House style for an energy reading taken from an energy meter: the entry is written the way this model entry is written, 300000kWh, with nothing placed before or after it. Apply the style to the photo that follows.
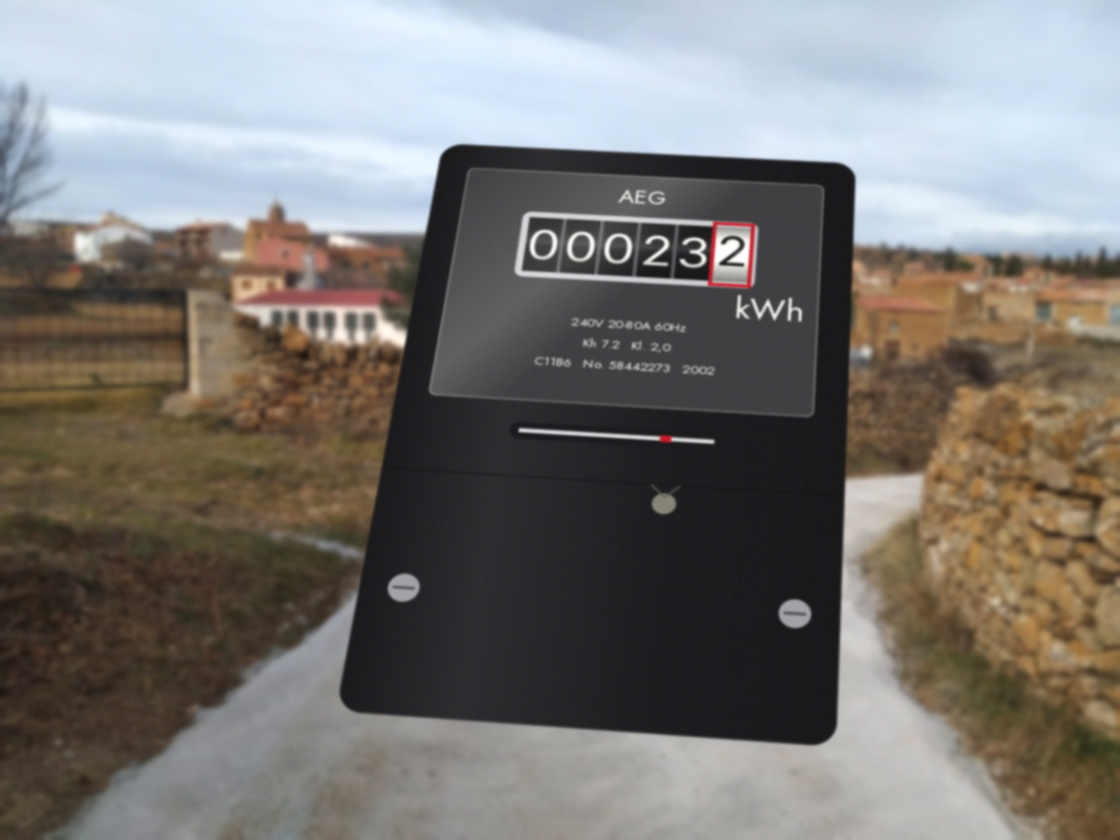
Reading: 23.2kWh
